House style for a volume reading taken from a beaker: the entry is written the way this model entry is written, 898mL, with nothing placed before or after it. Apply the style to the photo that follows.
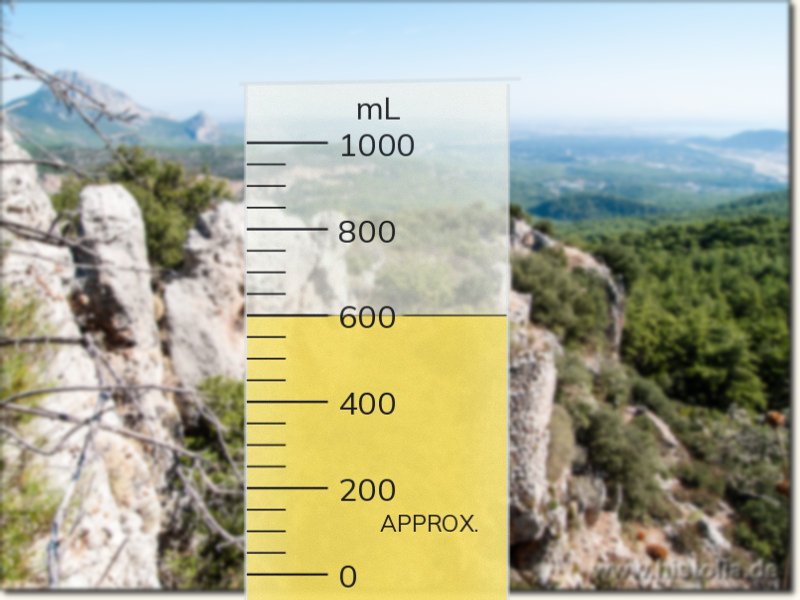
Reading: 600mL
